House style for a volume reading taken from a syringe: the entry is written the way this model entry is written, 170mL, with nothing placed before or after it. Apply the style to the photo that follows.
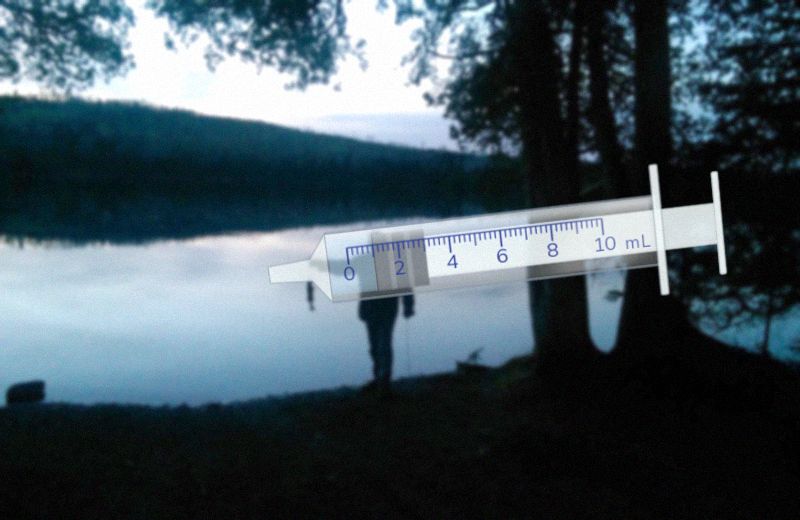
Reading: 1mL
